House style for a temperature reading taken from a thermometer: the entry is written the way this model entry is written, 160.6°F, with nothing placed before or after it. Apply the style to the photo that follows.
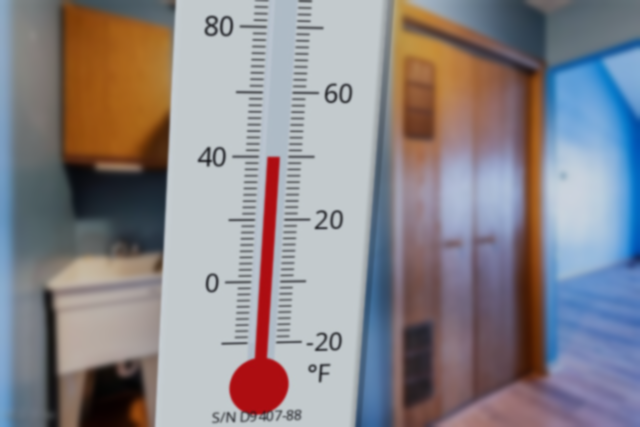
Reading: 40°F
